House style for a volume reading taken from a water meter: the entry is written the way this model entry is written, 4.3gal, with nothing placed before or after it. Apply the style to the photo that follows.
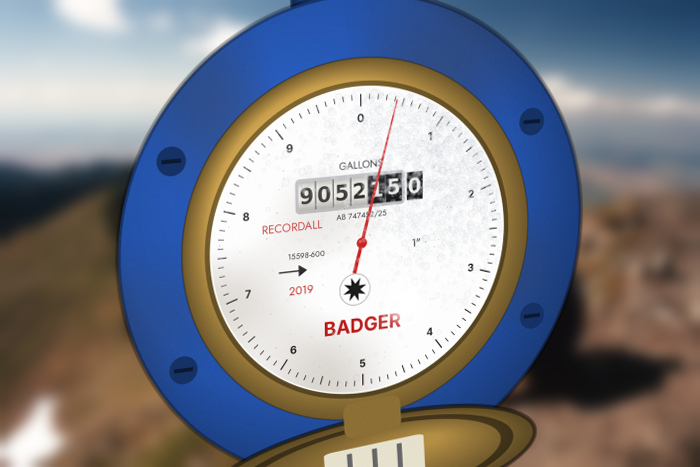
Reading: 9052150.4gal
